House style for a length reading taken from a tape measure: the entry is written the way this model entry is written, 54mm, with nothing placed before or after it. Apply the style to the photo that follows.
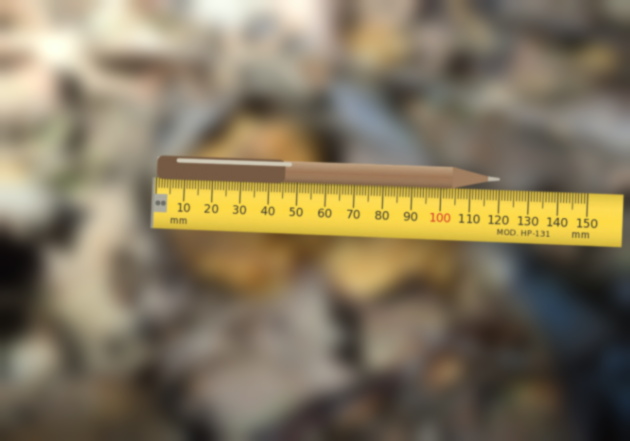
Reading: 120mm
